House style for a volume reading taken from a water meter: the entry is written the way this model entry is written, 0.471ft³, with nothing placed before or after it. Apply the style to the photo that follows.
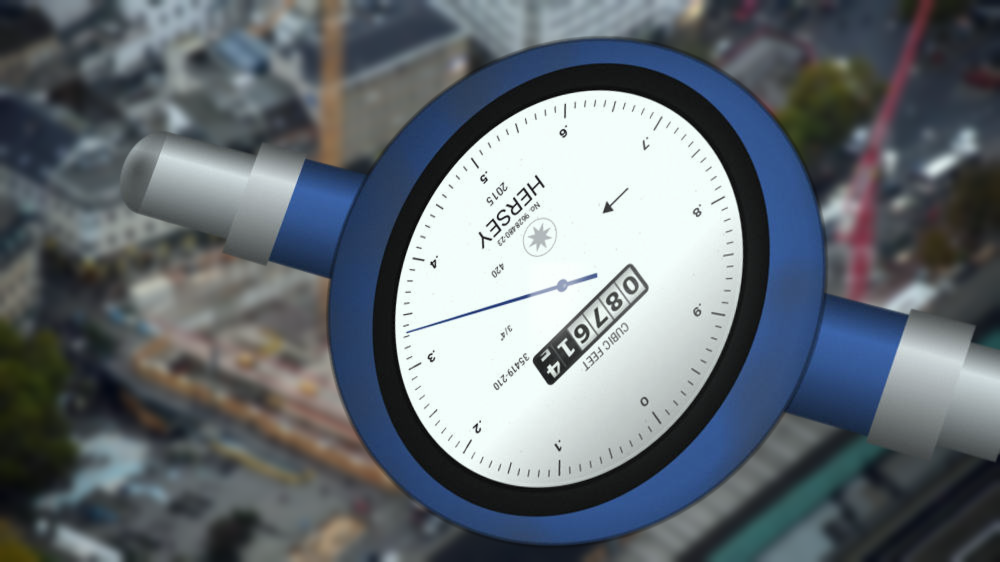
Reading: 87614.33ft³
